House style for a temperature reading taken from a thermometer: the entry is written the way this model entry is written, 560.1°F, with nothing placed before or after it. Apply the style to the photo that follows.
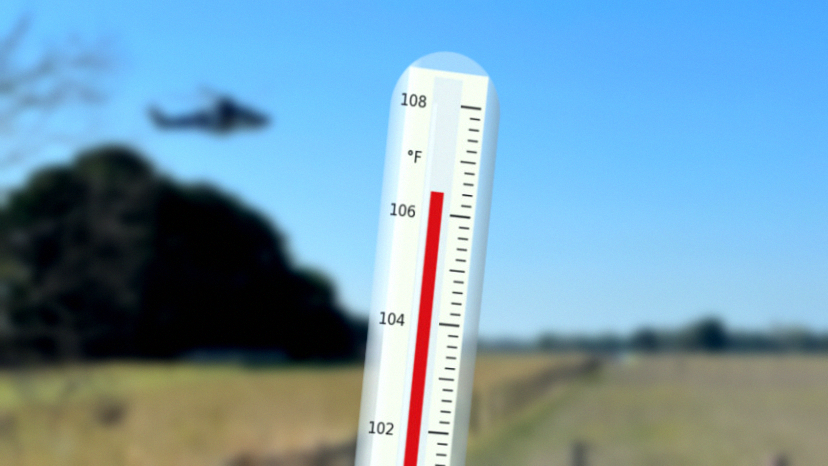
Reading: 106.4°F
